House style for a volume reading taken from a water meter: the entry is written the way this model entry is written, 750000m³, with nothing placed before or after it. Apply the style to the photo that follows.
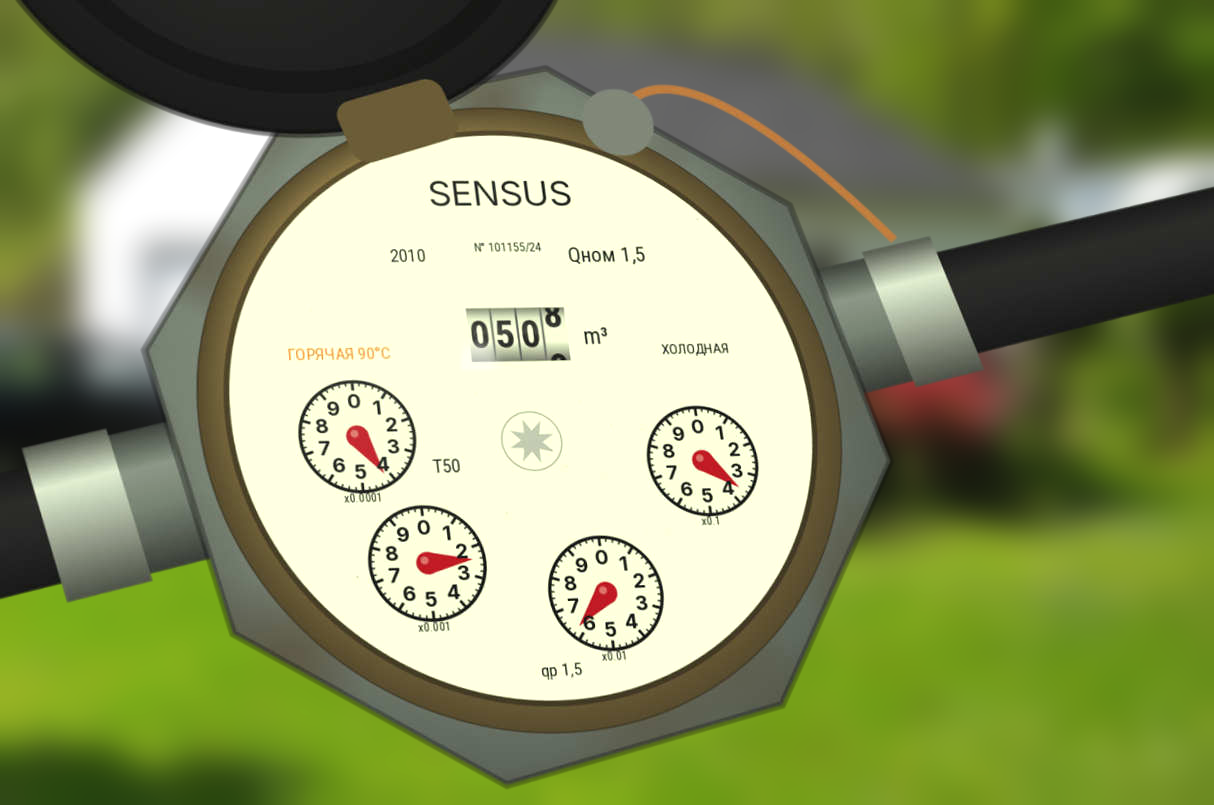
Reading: 508.3624m³
